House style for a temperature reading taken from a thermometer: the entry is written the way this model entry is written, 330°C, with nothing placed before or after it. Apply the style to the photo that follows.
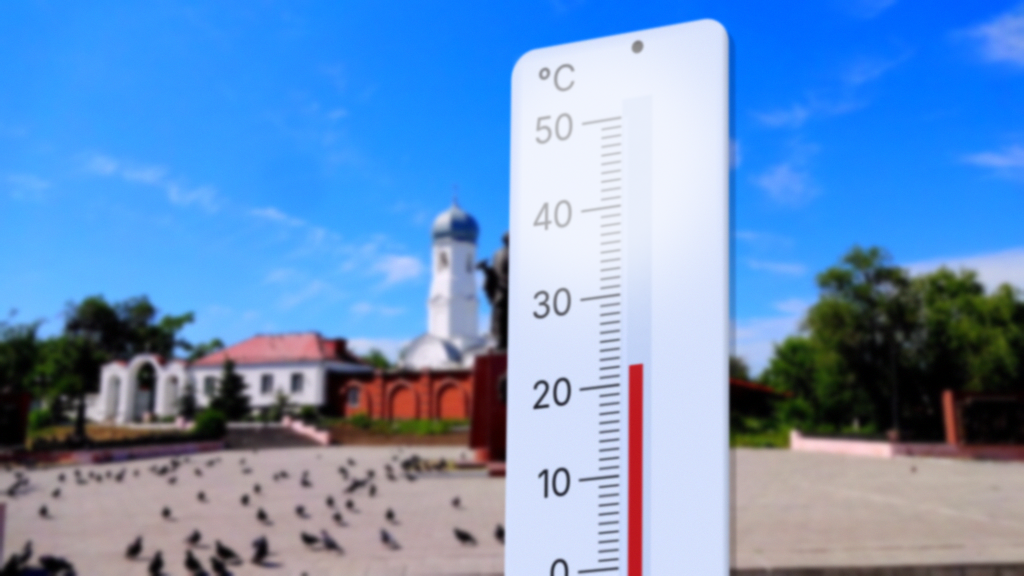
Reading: 22°C
